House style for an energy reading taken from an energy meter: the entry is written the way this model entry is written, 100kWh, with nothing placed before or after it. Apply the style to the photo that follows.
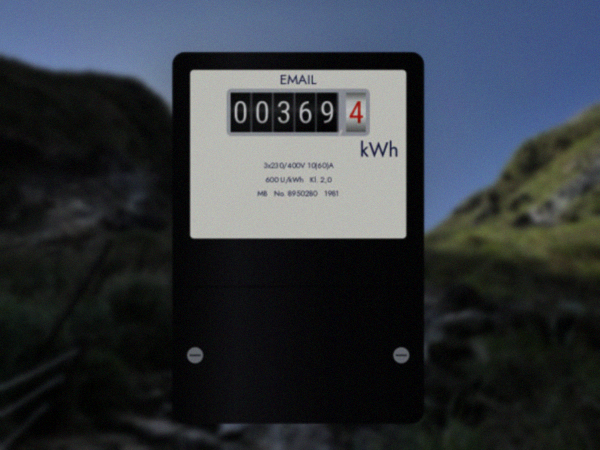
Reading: 369.4kWh
